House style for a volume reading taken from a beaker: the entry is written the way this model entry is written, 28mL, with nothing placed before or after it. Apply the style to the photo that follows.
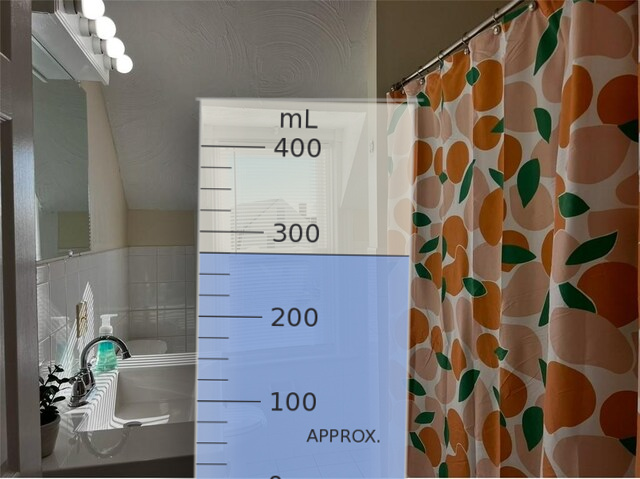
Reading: 275mL
